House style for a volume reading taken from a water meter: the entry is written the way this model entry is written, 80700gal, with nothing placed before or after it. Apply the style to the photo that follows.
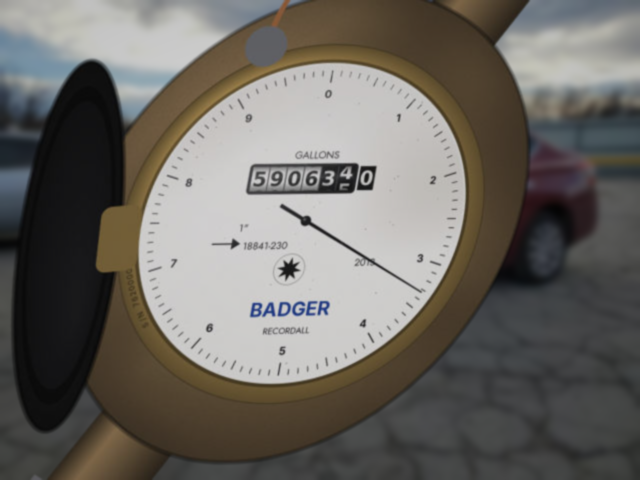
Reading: 5906343.3gal
